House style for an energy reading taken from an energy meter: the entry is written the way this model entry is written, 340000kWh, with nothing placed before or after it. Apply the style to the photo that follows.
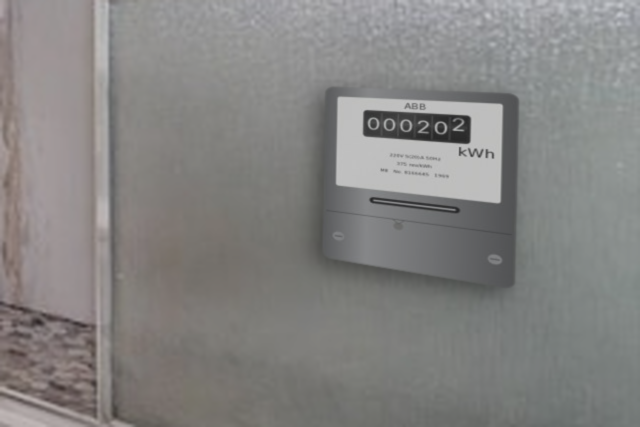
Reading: 202kWh
